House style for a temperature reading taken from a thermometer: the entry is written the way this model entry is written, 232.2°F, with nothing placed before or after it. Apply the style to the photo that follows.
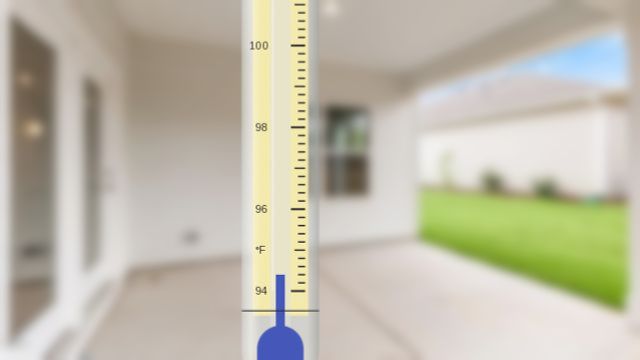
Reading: 94.4°F
